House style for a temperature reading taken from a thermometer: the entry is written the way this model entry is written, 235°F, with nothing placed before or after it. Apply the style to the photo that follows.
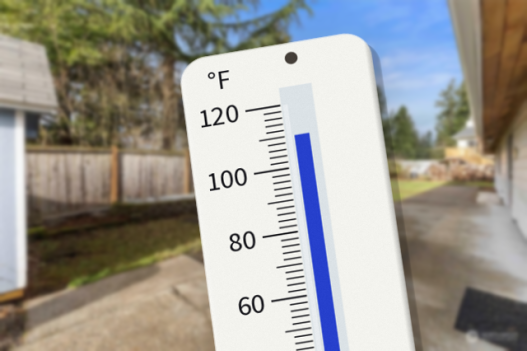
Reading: 110°F
